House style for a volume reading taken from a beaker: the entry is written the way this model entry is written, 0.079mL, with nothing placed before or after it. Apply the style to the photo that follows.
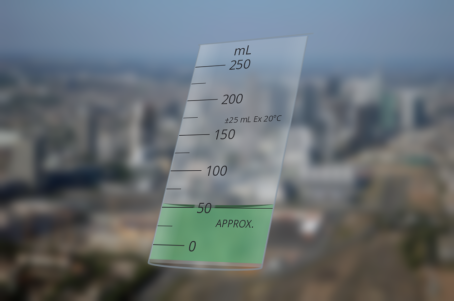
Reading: 50mL
